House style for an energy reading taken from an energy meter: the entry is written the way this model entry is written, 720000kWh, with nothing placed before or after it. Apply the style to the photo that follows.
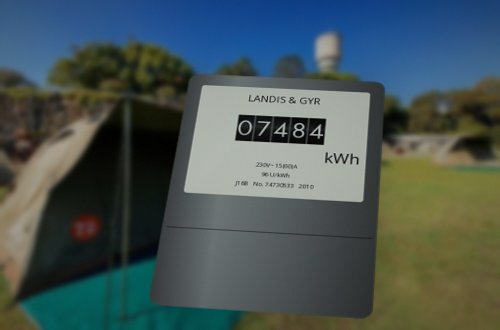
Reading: 7484kWh
